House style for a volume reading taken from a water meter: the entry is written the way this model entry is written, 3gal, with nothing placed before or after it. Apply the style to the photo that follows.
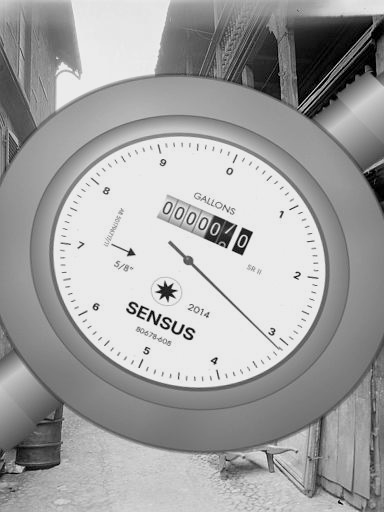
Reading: 73.1gal
